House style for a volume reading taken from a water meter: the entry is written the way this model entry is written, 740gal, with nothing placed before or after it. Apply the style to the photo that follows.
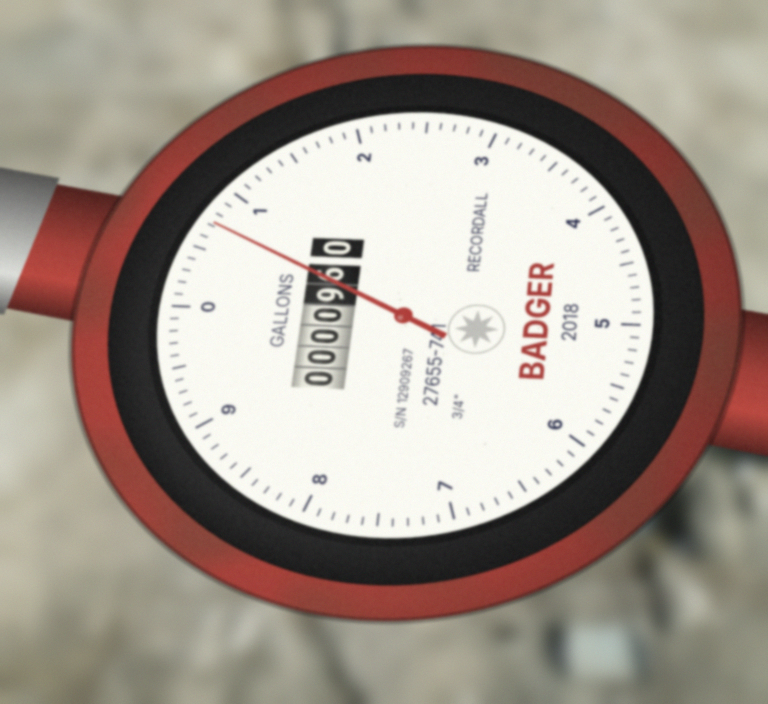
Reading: 960.7gal
